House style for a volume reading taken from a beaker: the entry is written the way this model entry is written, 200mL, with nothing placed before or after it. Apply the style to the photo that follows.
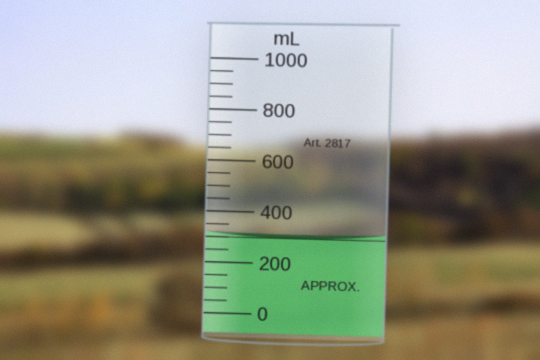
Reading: 300mL
